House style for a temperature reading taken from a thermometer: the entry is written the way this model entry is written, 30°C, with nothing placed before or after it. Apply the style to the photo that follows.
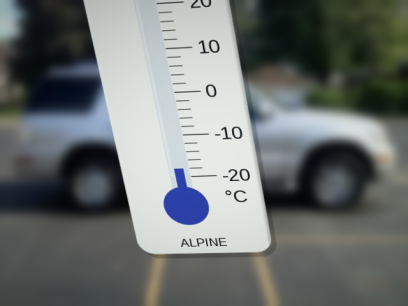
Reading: -18°C
